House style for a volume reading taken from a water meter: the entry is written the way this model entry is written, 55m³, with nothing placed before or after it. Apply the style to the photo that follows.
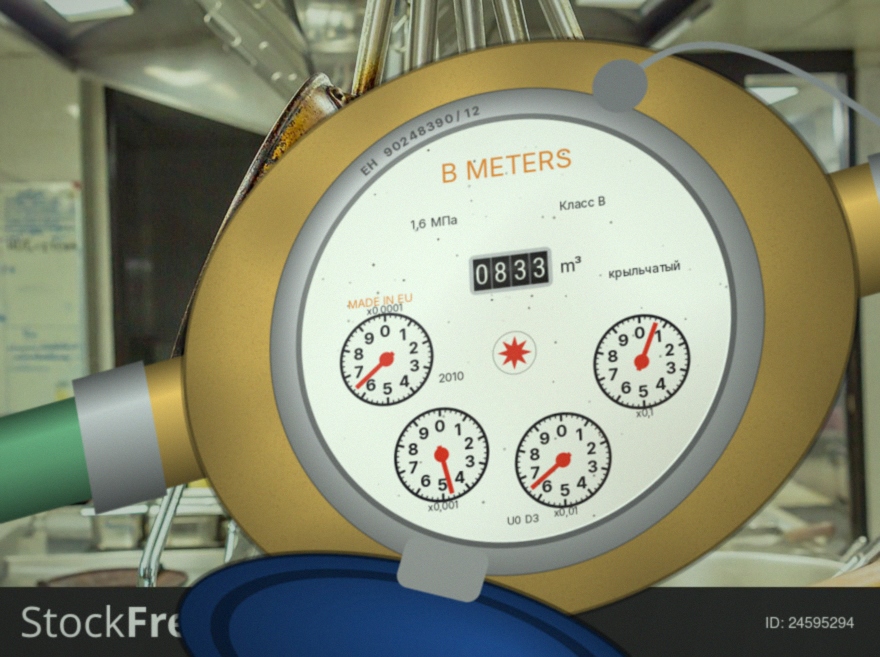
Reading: 833.0646m³
